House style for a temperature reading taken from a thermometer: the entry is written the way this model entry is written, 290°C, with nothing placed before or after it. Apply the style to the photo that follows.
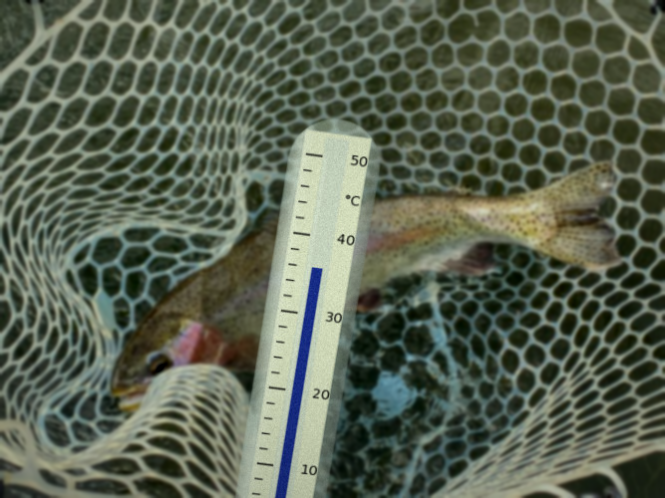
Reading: 36°C
